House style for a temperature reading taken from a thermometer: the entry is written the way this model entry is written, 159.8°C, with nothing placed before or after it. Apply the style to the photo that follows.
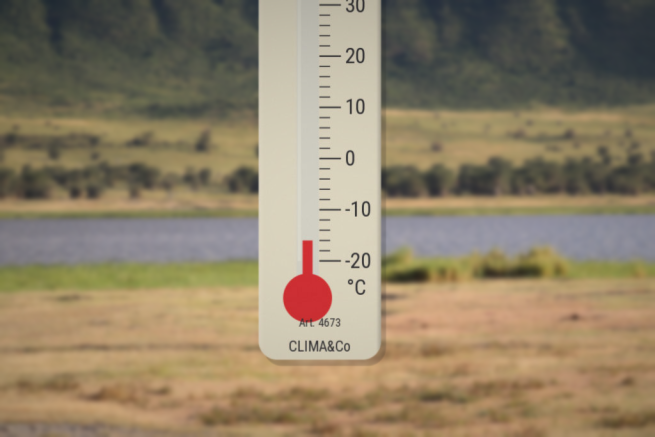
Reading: -16°C
